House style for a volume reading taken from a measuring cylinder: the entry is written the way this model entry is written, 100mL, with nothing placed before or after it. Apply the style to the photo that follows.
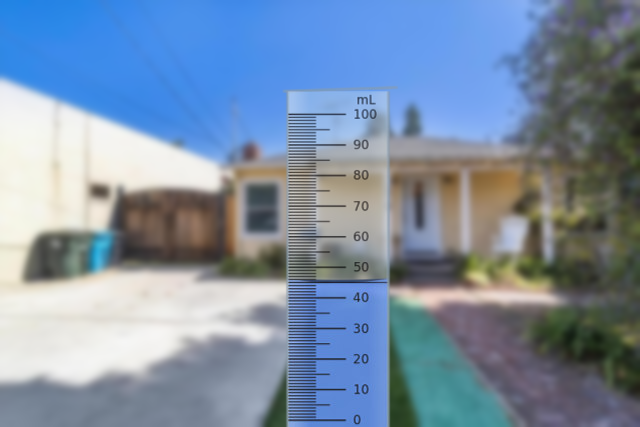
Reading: 45mL
